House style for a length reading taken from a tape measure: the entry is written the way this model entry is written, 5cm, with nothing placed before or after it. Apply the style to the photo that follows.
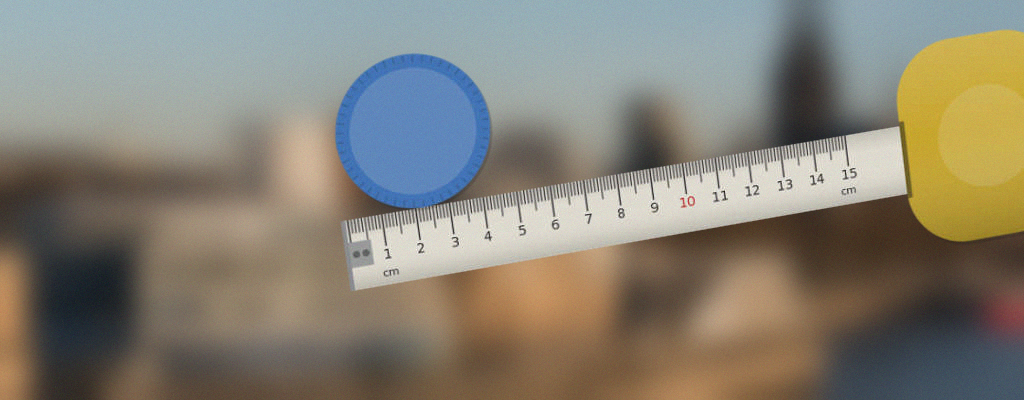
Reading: 4.5cm
